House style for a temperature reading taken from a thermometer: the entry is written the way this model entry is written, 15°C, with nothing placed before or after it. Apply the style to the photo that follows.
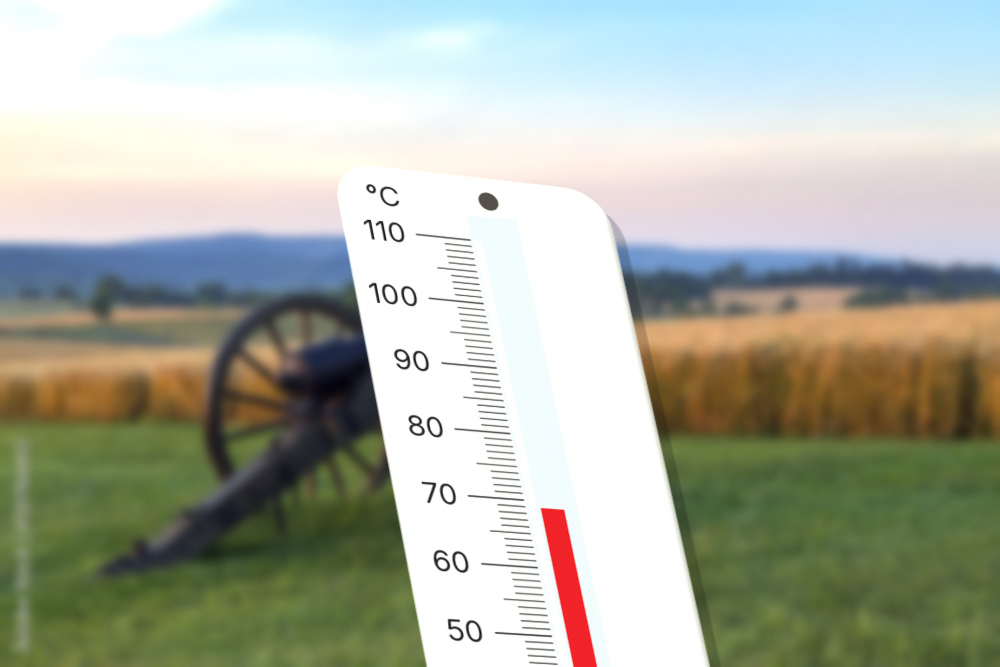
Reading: 69°C
